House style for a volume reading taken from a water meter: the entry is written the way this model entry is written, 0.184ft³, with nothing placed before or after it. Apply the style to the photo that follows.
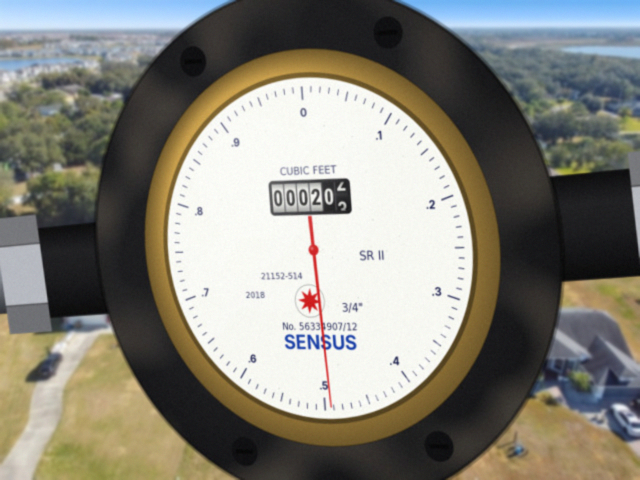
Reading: 202.49ft³
